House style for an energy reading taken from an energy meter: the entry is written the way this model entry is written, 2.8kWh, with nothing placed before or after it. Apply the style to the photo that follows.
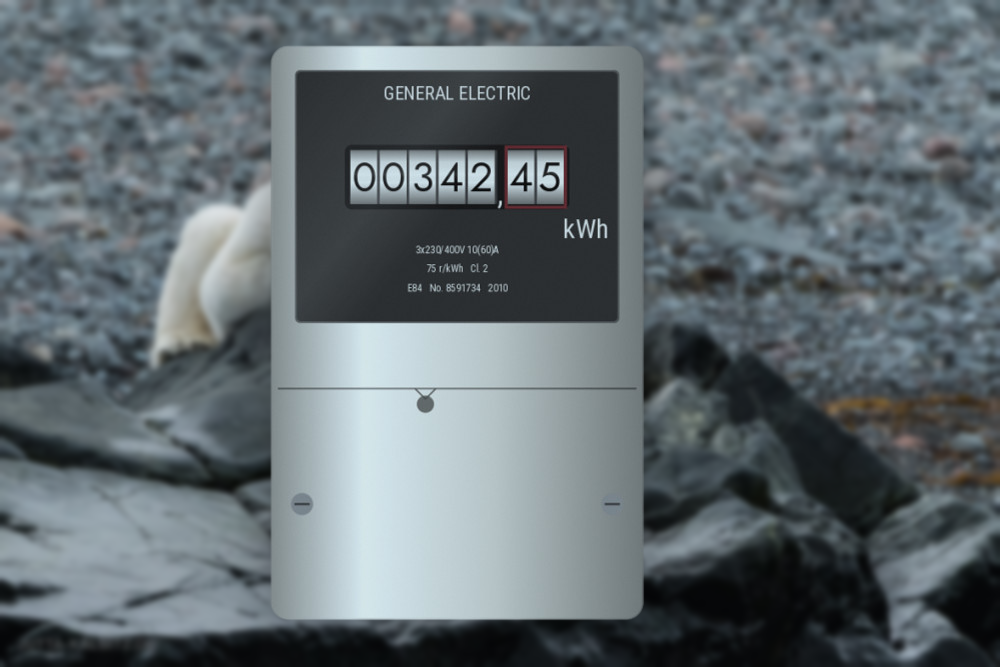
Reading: 342.45kWh
